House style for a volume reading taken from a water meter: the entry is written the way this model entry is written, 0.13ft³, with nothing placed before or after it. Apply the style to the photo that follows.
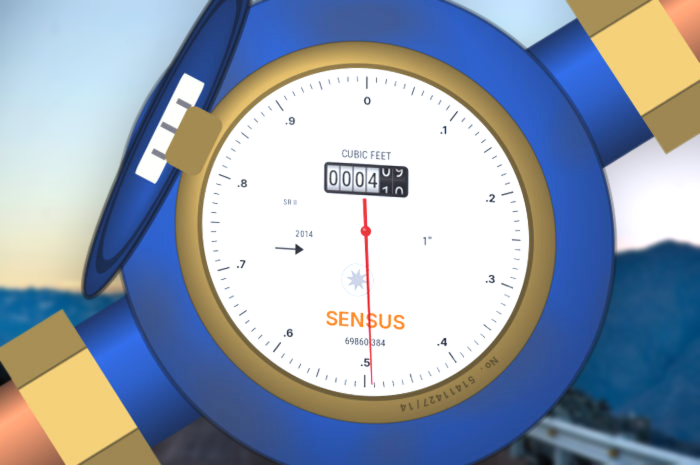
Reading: 409.49ft³
